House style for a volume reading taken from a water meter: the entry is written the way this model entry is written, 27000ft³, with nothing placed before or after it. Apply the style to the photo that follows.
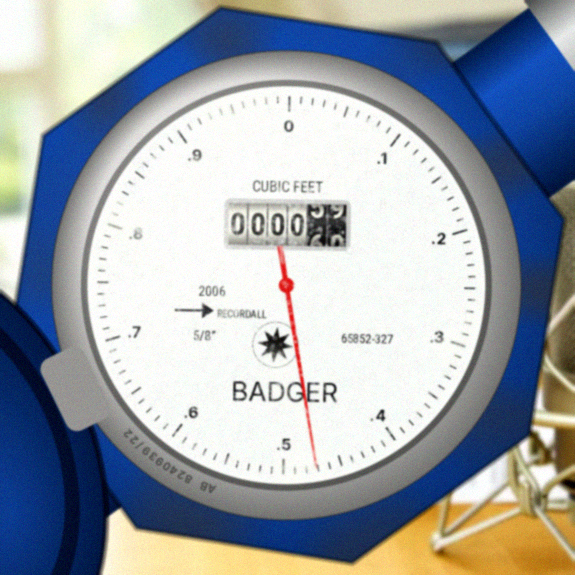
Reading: 59.47ft³
